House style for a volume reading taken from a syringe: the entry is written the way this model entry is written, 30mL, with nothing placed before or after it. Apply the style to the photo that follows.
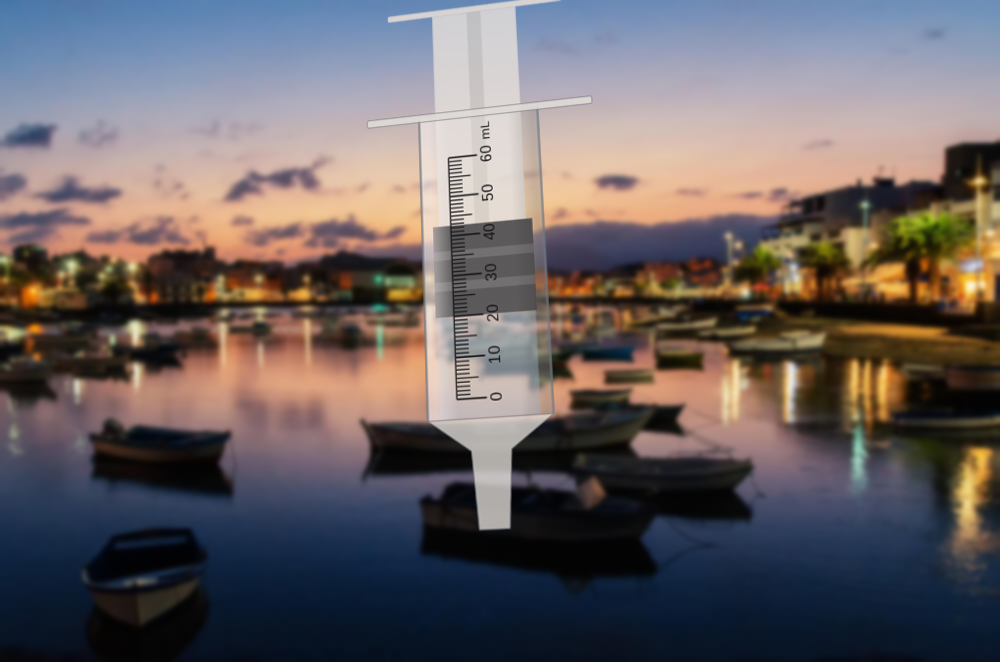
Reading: 20mL
